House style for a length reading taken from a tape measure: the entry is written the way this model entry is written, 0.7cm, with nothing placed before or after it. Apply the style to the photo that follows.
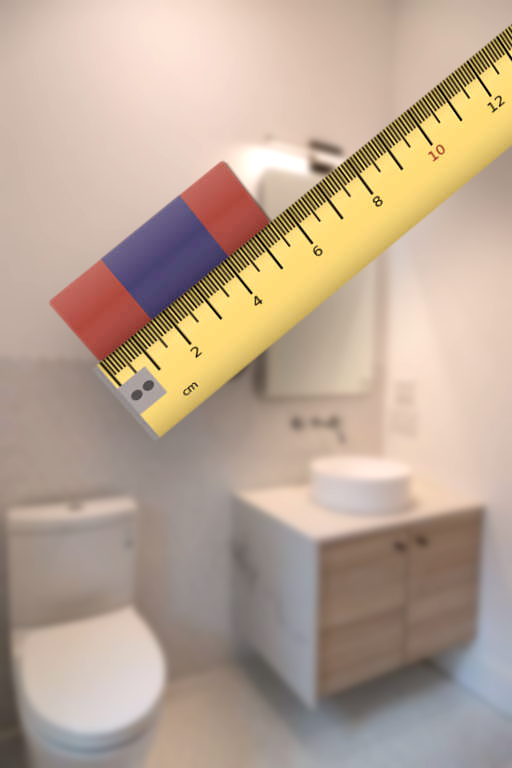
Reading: 5.5cm
